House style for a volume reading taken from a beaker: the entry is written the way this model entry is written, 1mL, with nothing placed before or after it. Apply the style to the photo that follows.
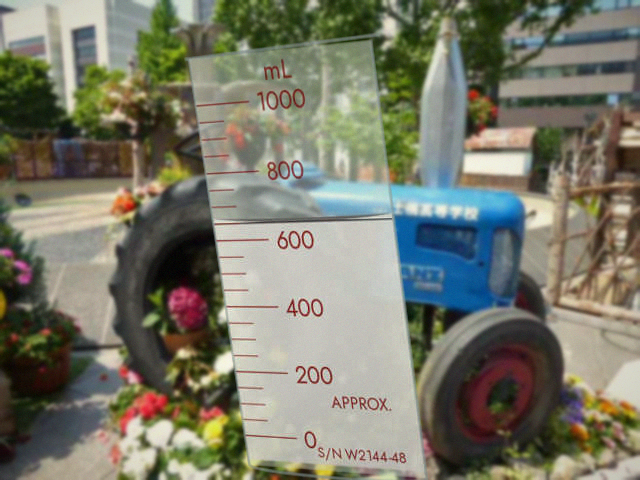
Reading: 650mL
